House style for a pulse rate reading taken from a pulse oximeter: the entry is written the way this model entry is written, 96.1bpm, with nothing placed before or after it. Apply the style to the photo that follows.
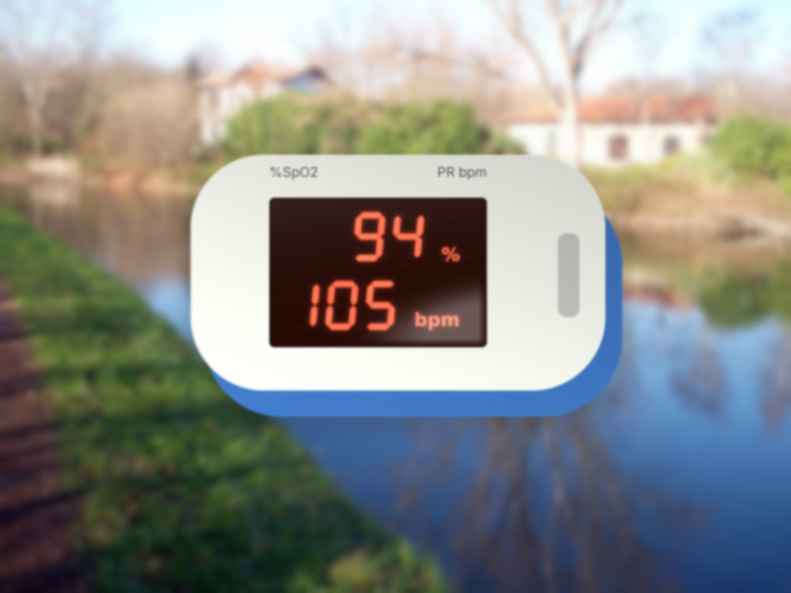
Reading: 105bpm
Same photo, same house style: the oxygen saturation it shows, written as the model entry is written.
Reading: 94%
